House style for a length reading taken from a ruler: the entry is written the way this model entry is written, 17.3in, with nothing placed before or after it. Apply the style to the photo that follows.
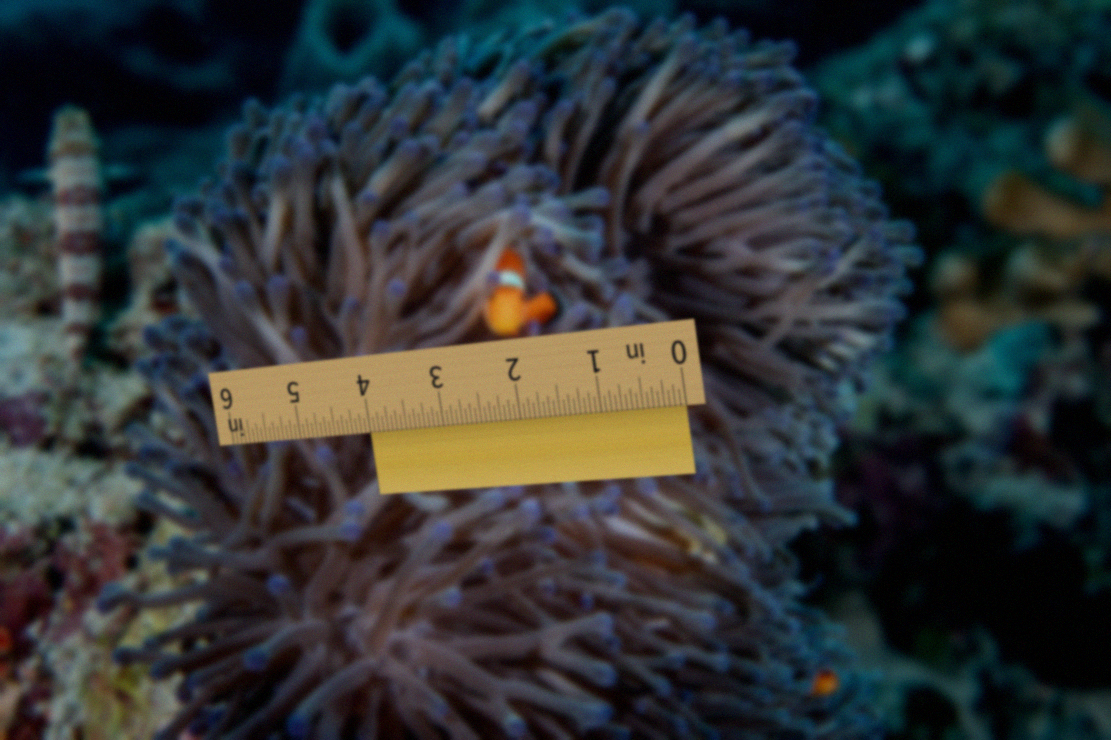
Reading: 4in
